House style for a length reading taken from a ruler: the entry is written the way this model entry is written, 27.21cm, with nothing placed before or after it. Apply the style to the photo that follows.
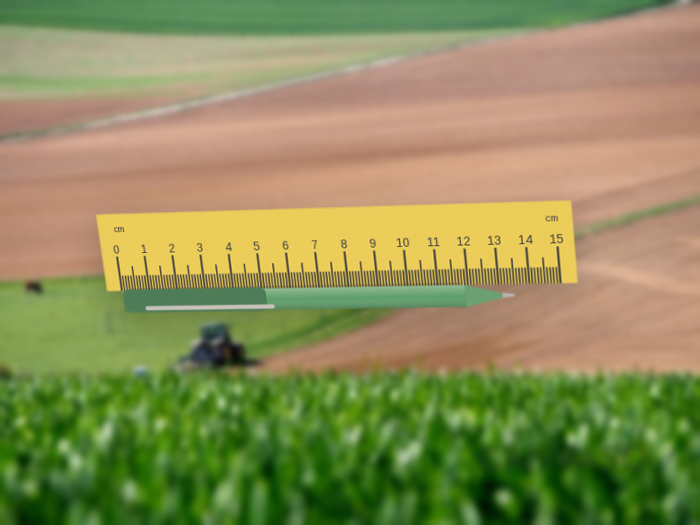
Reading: 13.5cm
